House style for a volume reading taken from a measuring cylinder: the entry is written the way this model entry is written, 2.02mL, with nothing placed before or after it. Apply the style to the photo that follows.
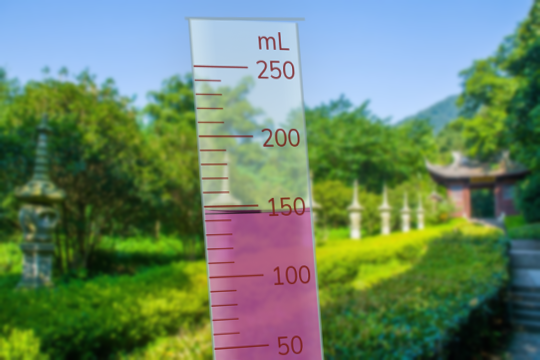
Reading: 145mL
